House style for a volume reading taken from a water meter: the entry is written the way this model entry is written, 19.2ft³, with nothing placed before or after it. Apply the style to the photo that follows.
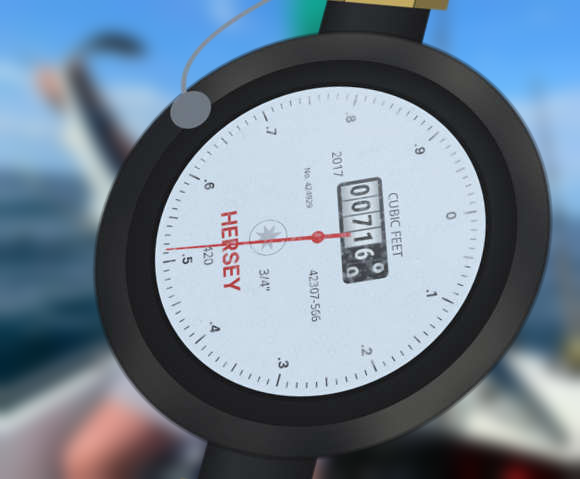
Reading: 7168.51ft³
